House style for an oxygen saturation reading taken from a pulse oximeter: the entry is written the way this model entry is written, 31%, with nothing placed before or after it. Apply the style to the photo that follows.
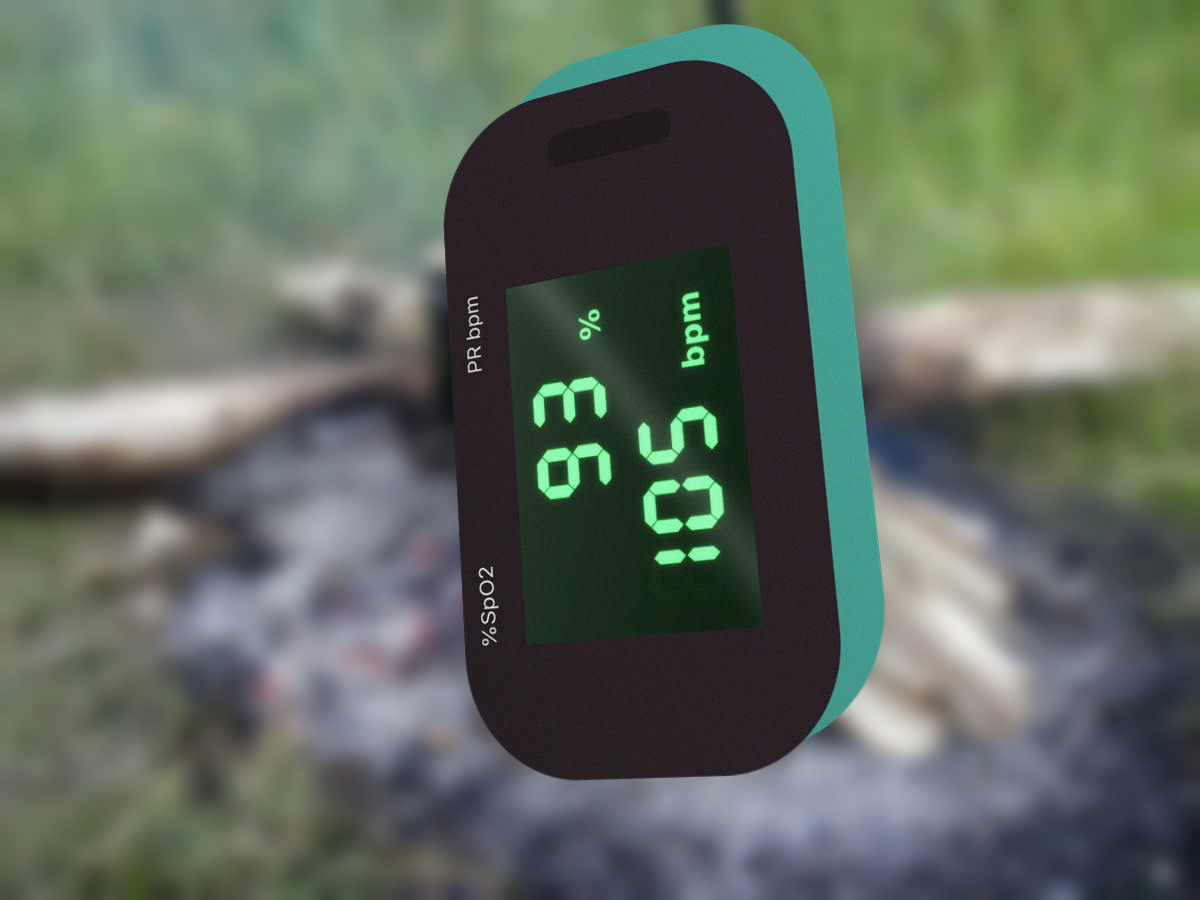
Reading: 93%
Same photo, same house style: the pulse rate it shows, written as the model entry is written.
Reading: 105bpm
